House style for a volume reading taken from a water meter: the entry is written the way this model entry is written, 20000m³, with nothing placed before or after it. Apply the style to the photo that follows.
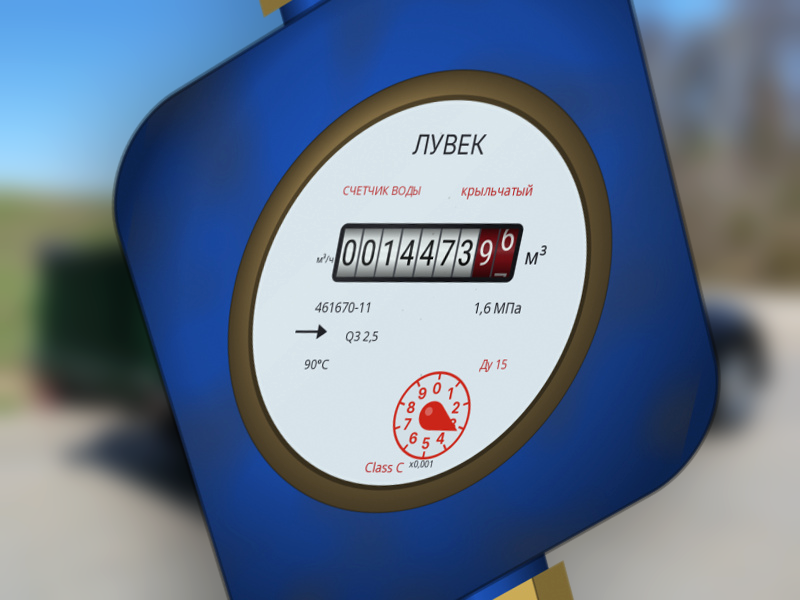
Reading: 14473.963m³
